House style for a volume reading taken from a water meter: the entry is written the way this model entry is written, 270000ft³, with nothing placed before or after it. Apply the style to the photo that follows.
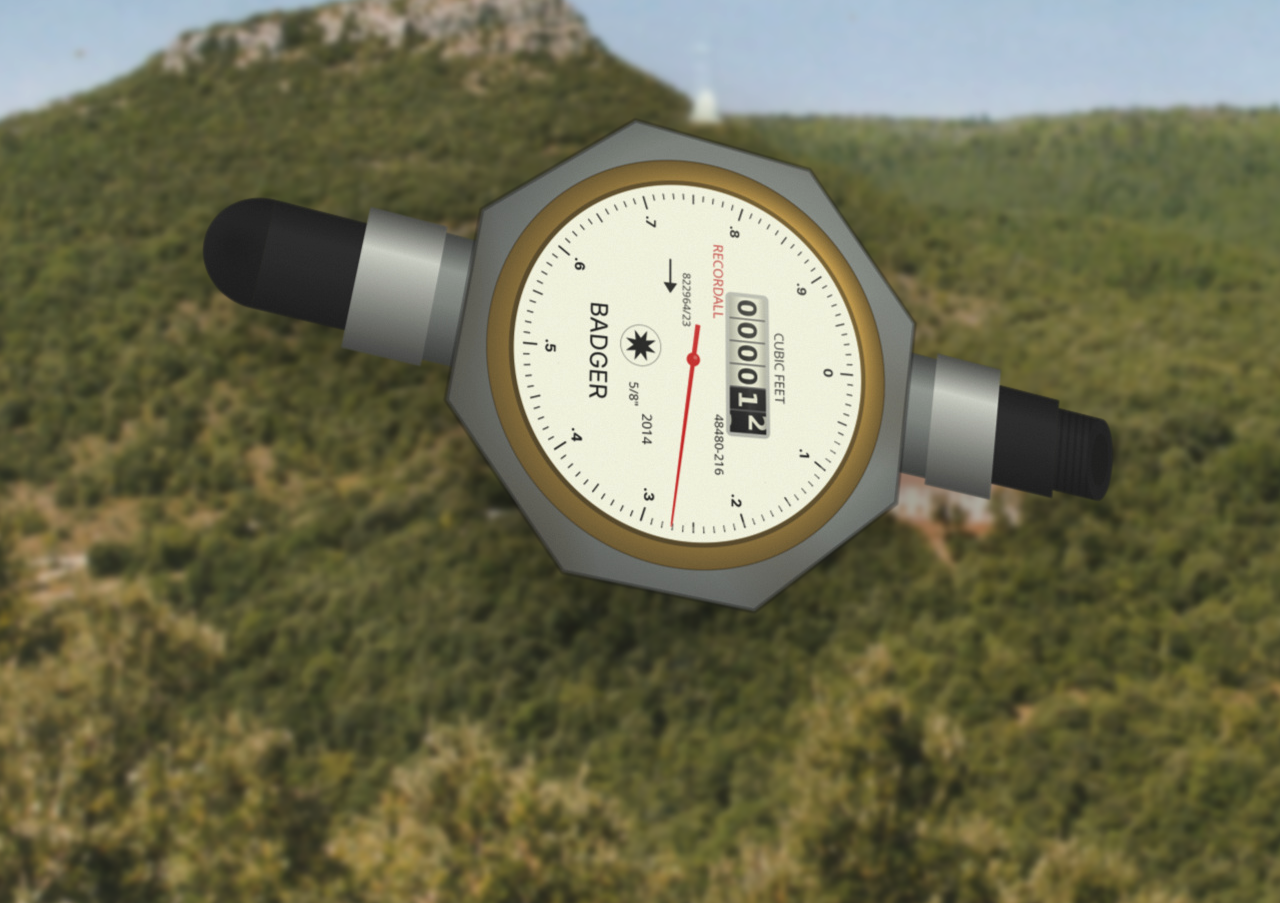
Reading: 12.27ft³
